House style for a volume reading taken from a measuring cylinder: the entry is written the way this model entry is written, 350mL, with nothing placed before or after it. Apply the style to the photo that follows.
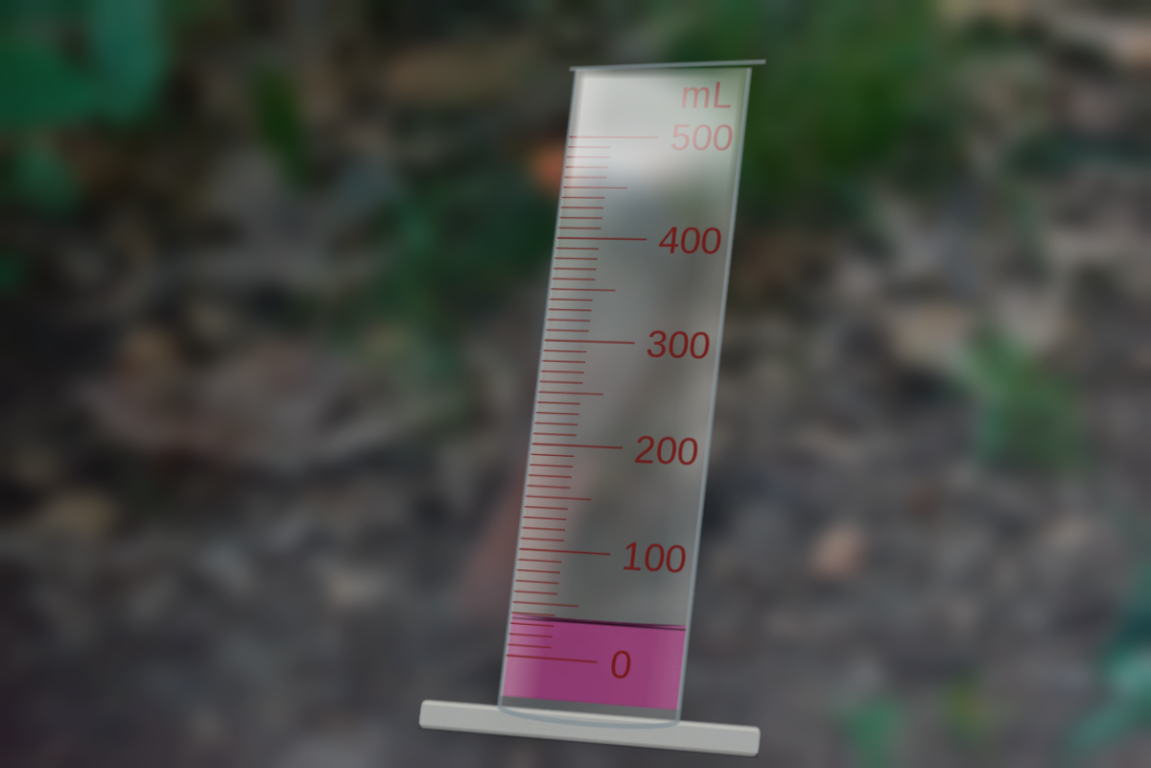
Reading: 35mL
